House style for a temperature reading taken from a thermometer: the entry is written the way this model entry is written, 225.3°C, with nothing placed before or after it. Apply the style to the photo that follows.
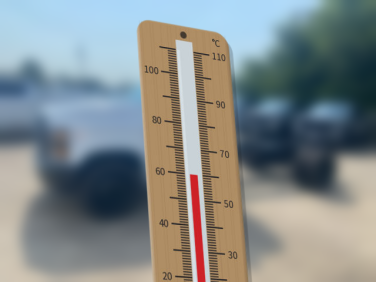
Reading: 60°C
